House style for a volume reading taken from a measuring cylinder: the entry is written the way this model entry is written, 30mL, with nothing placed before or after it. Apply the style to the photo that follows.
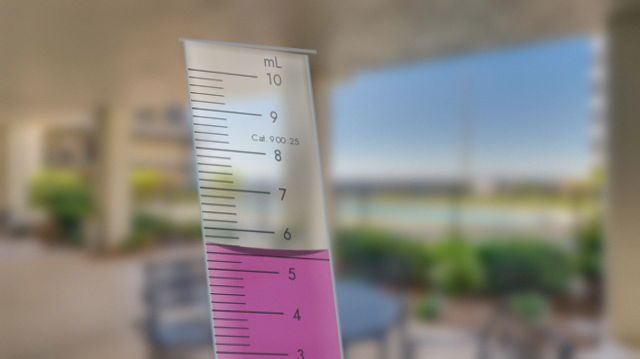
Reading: 5.4mL
